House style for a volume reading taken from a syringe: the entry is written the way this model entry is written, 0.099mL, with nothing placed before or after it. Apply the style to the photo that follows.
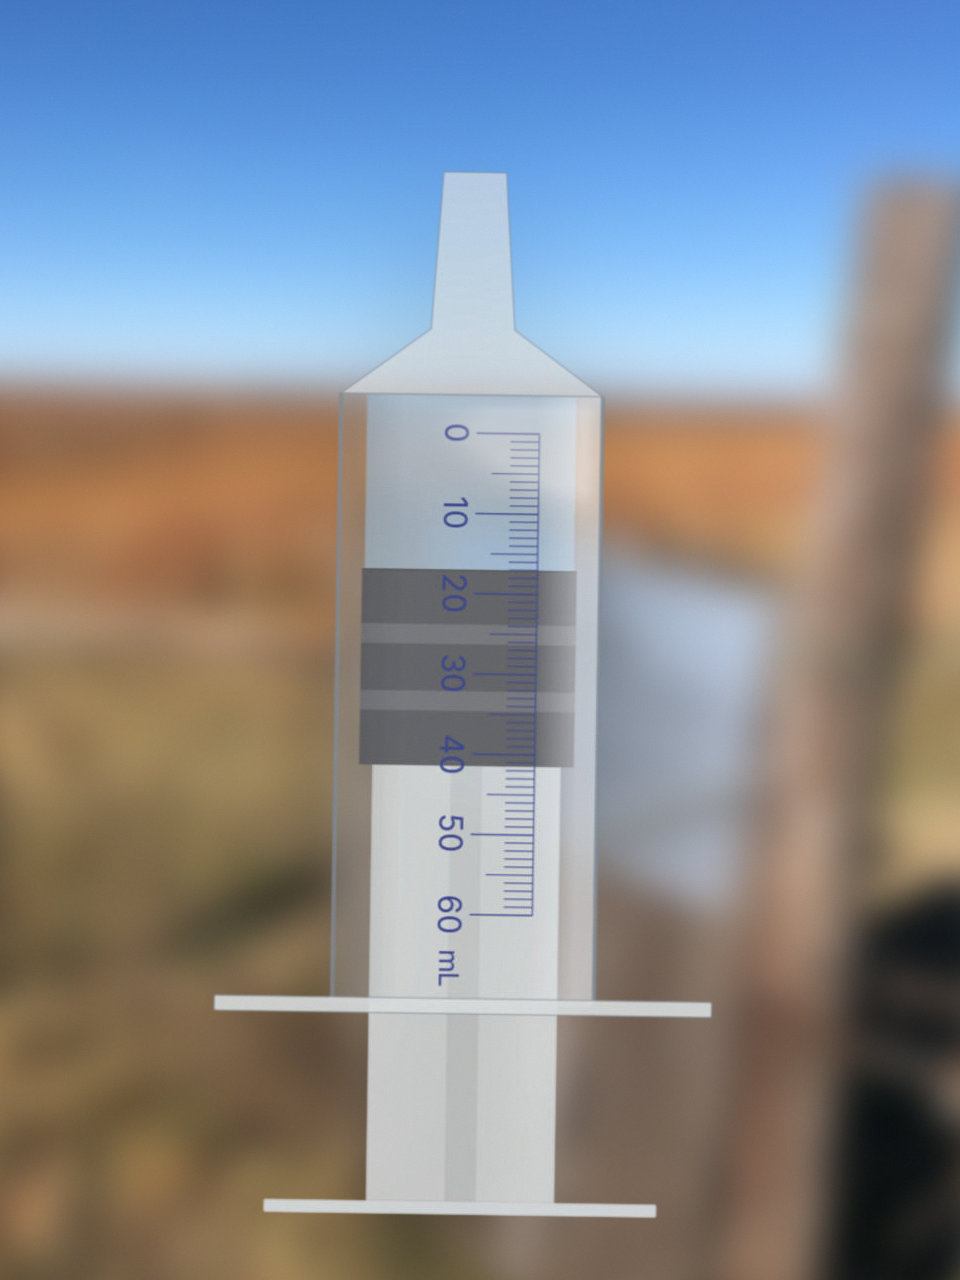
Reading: 17mL
